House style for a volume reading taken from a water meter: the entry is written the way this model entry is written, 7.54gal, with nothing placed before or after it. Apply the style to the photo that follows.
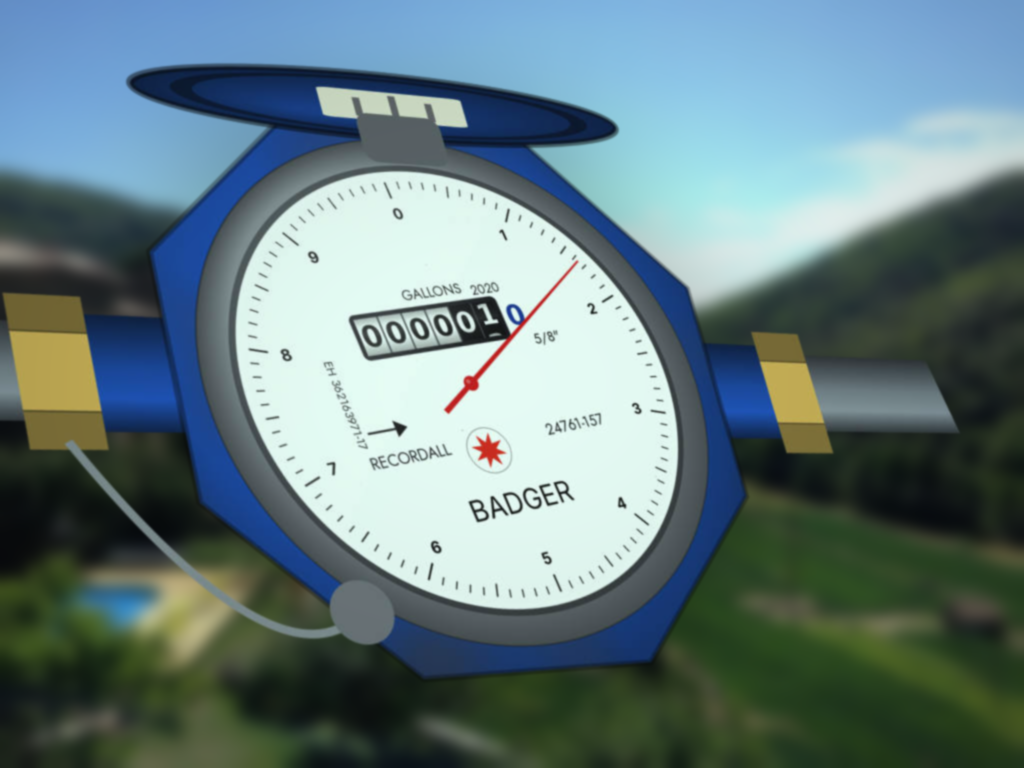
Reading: 11.6gal
